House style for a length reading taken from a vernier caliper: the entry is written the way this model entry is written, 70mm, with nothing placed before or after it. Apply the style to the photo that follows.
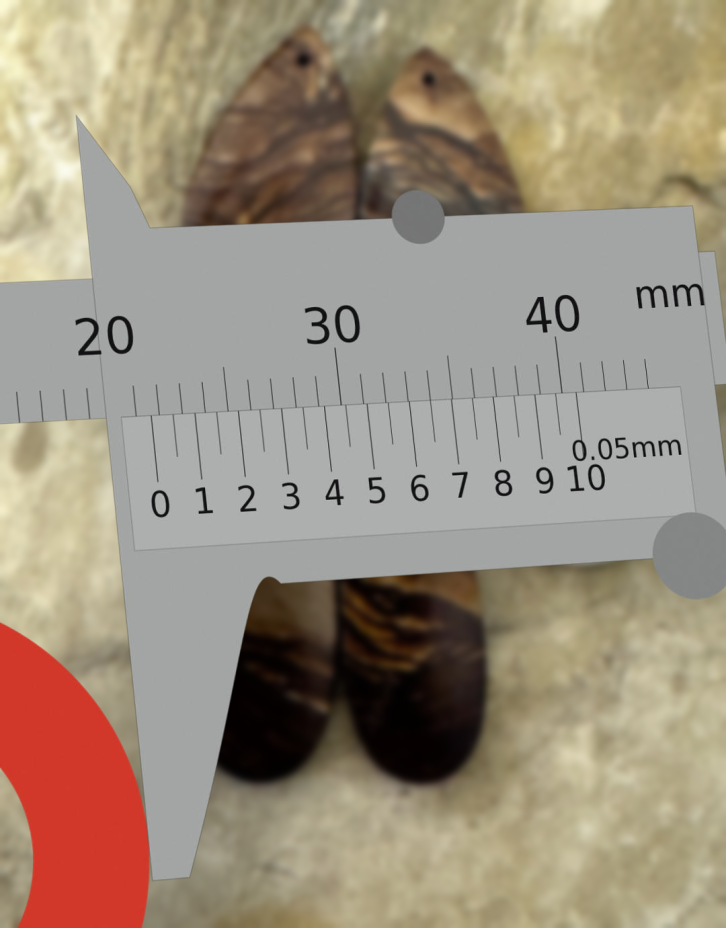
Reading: 21.65mm
